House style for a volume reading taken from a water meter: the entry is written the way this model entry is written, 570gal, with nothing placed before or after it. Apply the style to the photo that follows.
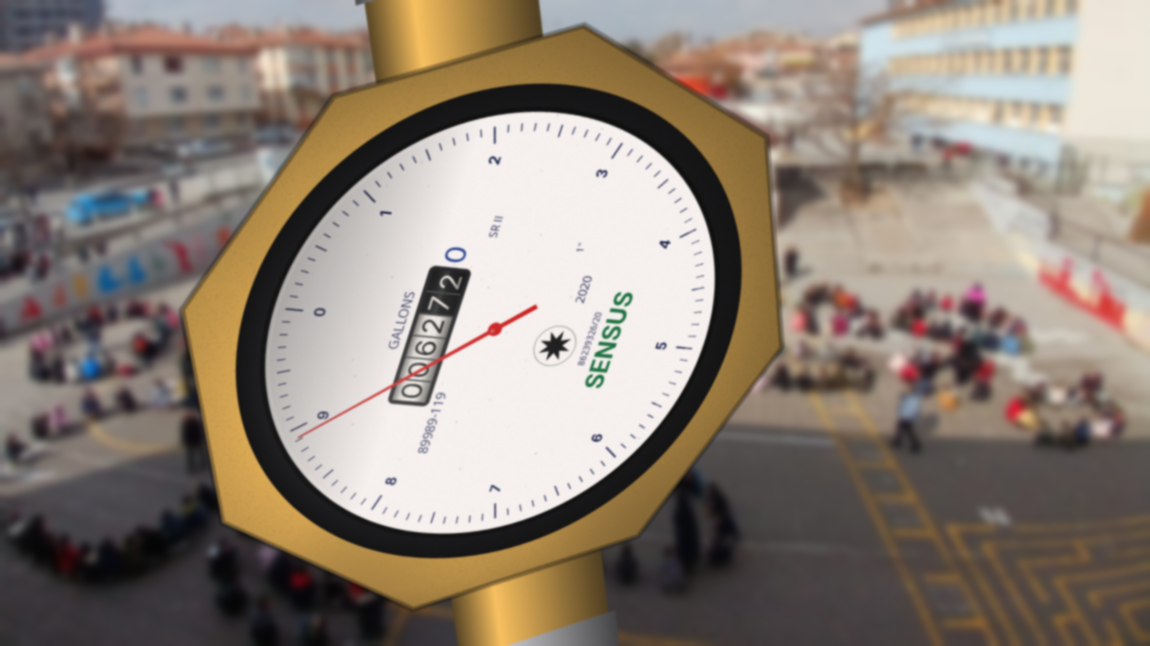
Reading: 62718.9gal
